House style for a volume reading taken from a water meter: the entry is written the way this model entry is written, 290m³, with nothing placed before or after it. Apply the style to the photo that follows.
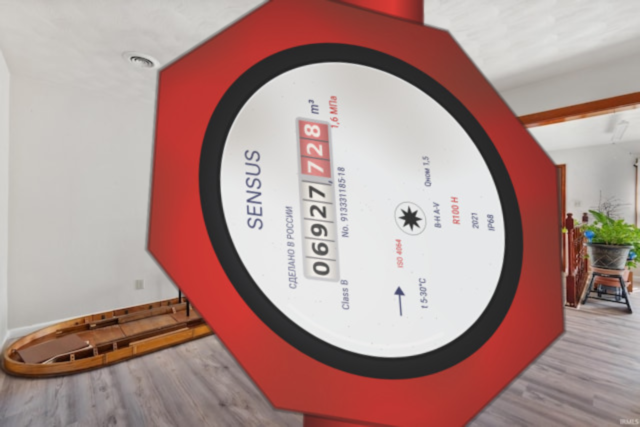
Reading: 6927.728m³
